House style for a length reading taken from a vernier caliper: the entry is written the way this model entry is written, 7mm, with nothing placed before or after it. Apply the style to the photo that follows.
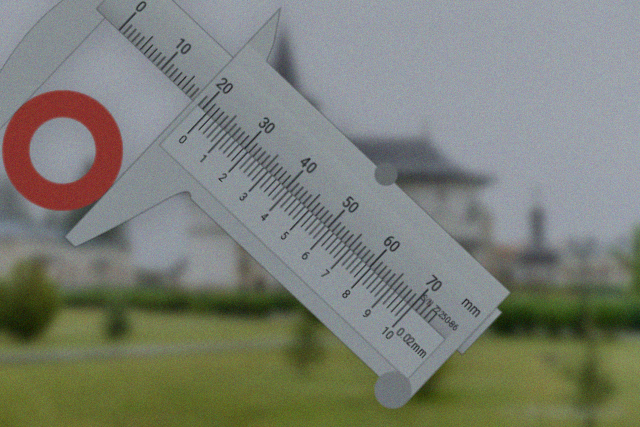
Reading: 21.0mm
